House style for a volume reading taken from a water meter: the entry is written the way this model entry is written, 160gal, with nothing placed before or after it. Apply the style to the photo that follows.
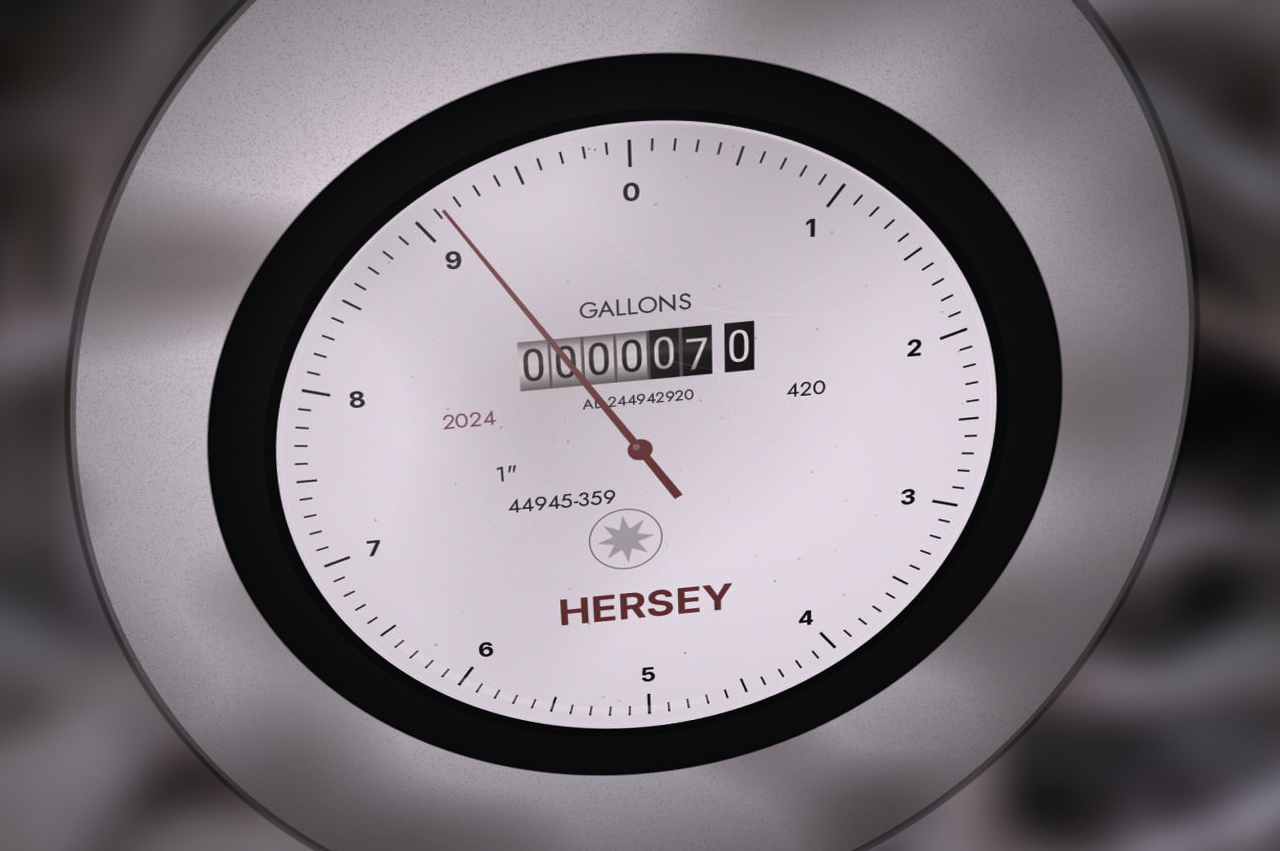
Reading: 69.1gal
